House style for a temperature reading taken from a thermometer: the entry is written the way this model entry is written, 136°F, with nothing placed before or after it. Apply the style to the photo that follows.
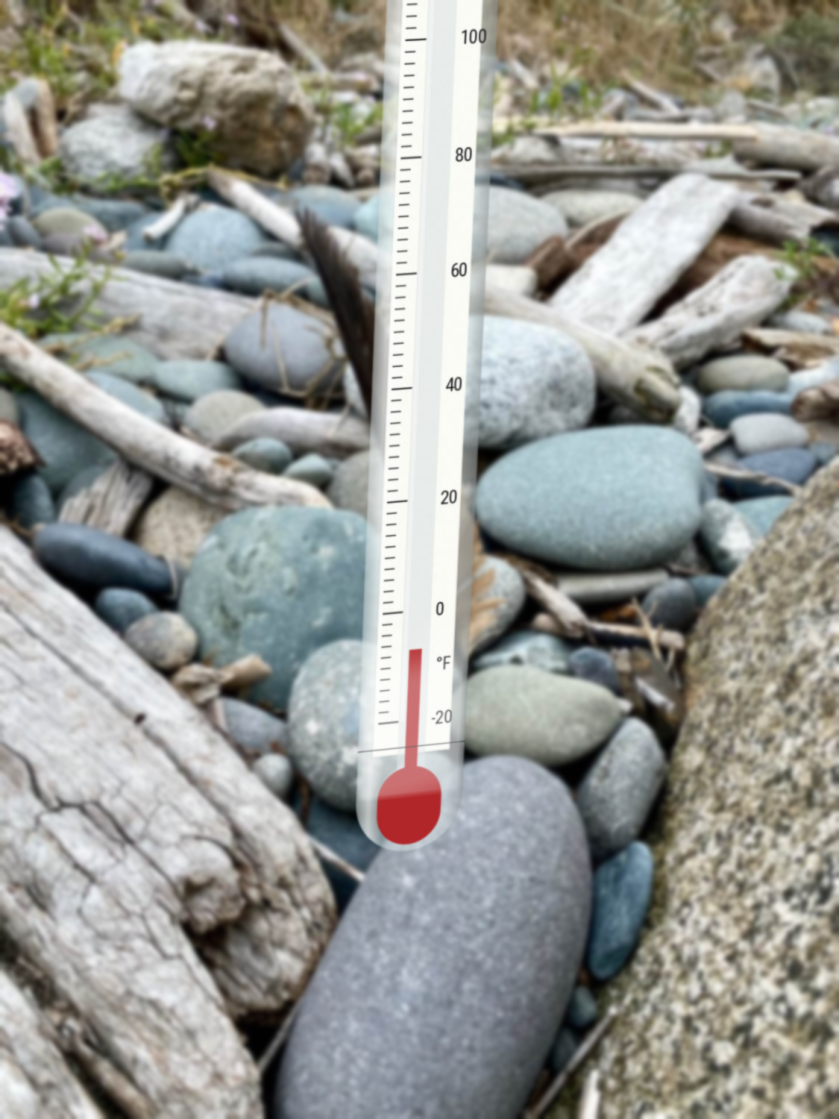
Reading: -7°F
